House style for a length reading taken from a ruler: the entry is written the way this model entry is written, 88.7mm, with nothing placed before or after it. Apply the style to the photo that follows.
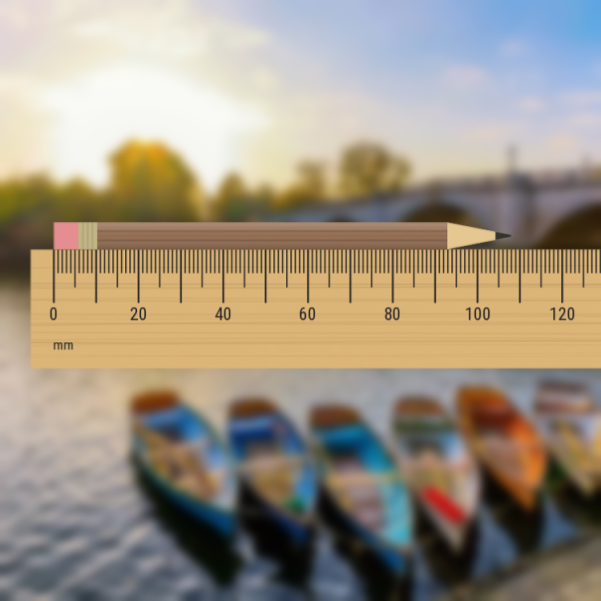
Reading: 108mm
